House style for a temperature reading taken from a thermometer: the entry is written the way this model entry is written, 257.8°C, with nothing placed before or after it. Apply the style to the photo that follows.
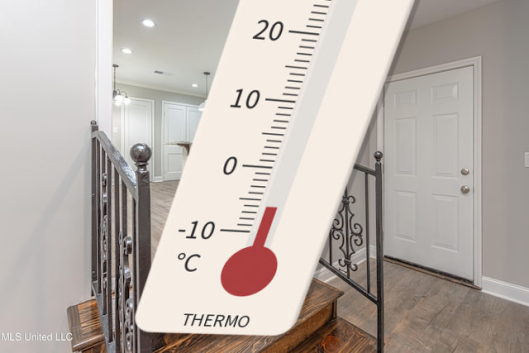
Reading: -6°C
